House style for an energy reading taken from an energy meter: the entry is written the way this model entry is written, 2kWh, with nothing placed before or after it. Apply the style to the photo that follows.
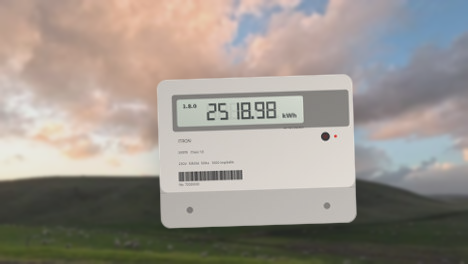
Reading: 2518.98kWh
